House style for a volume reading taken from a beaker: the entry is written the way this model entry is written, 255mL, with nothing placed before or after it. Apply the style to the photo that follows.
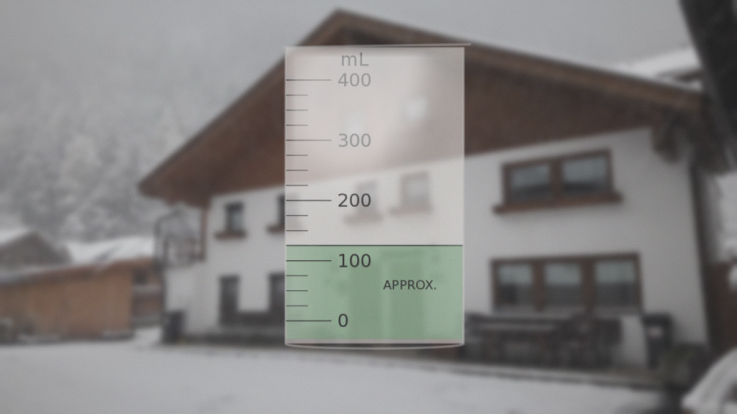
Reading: 125mL
